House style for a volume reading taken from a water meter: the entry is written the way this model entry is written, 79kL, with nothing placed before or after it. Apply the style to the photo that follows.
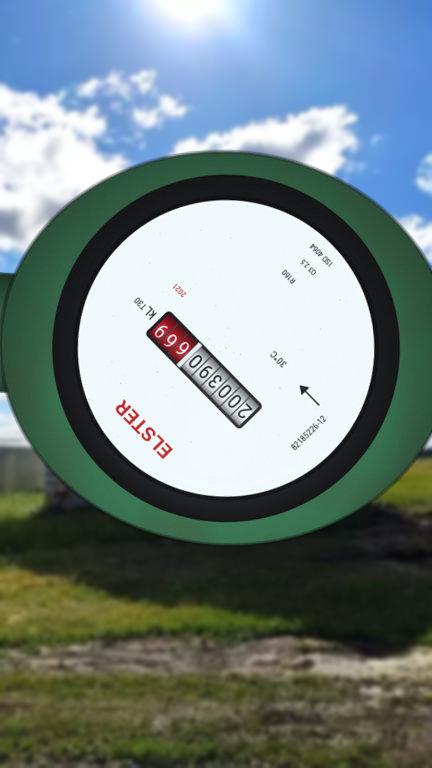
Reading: 200390.669kL
